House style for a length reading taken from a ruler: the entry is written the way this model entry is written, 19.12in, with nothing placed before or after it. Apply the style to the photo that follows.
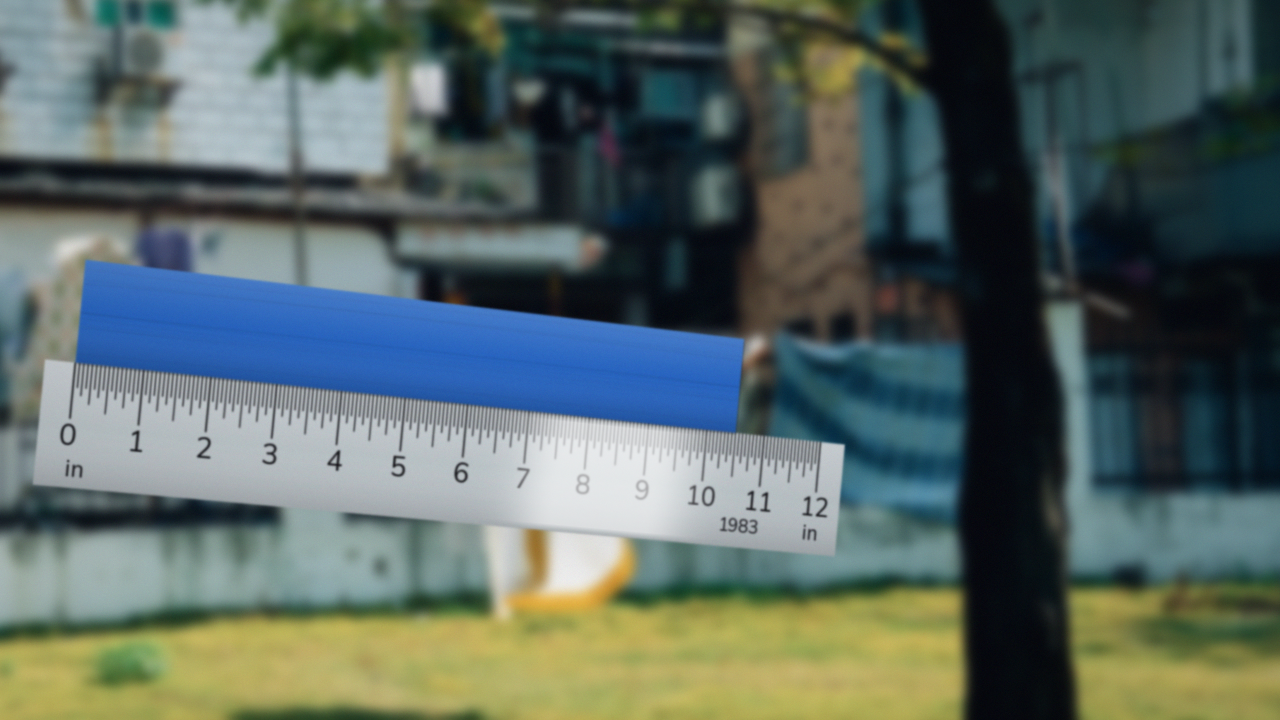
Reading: 10.5in
